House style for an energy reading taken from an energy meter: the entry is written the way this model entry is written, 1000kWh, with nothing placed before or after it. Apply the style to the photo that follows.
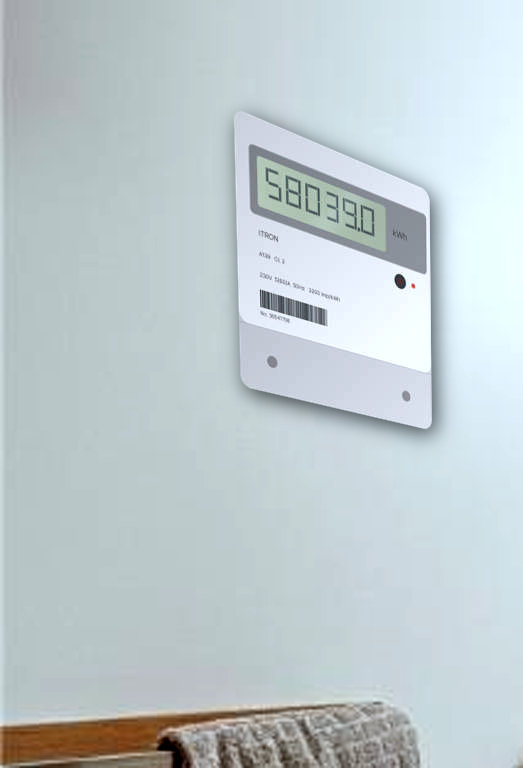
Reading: 58039.0kWh
